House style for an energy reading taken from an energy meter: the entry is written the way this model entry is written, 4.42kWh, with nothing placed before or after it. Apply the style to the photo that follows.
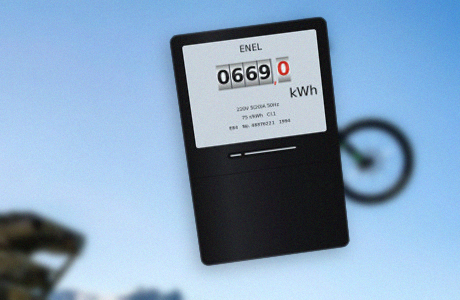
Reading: 669.0kWh
